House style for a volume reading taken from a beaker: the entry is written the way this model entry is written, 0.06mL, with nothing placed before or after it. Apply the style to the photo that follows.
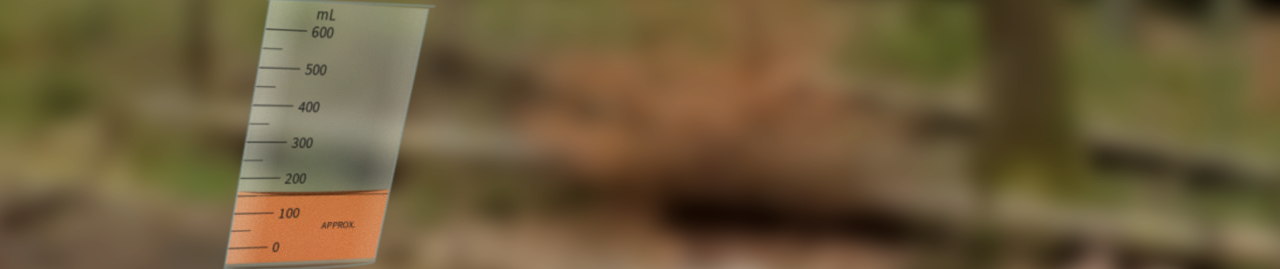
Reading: 150mL
